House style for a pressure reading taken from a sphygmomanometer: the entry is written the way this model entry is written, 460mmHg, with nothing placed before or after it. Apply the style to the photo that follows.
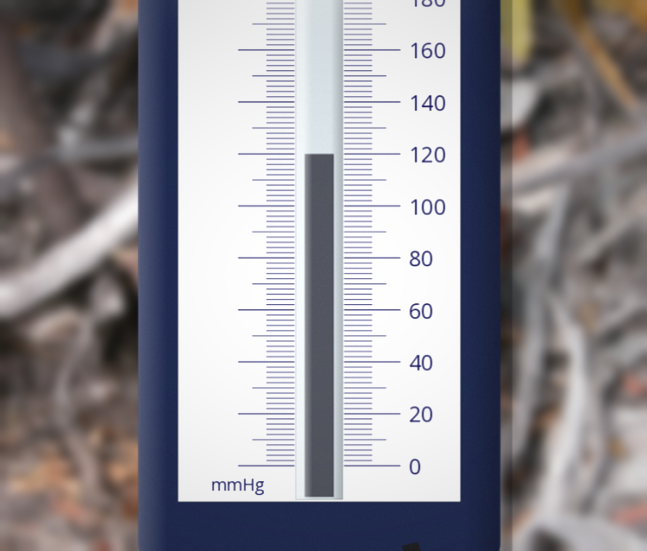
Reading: 120mmHg
